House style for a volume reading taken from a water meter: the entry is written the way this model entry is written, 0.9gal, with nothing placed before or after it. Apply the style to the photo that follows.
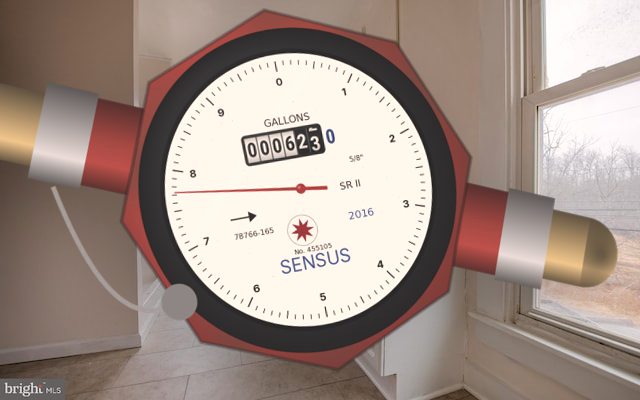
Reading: 6227.7gal
